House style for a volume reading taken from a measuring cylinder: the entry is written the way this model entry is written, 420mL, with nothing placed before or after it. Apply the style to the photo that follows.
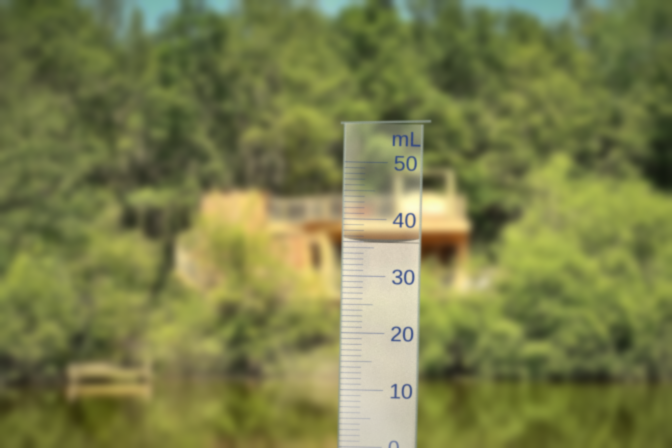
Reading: 36mL
